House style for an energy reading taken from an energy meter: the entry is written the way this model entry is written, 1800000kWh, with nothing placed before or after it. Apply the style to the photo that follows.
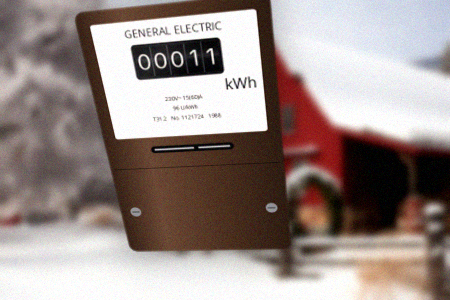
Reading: 11kWh
